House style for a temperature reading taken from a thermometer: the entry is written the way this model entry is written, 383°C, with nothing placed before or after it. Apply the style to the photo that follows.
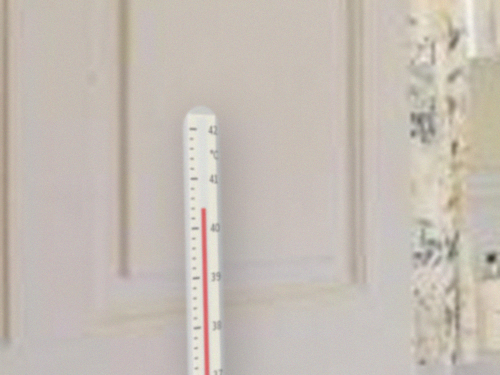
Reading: 40.4°C
